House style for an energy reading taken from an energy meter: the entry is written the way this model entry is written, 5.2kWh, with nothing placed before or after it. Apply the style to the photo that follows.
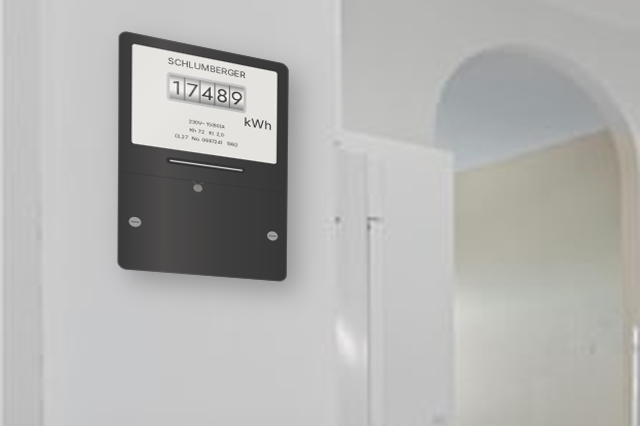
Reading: 17489kWh
